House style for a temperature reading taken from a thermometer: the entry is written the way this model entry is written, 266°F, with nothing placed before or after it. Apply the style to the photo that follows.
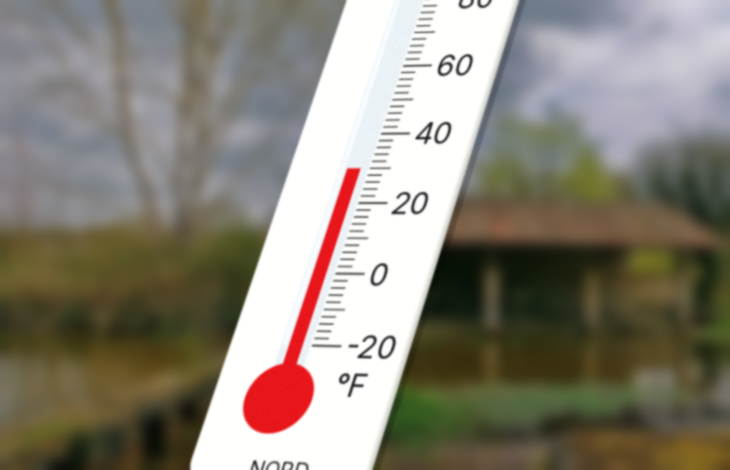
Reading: 30°F
